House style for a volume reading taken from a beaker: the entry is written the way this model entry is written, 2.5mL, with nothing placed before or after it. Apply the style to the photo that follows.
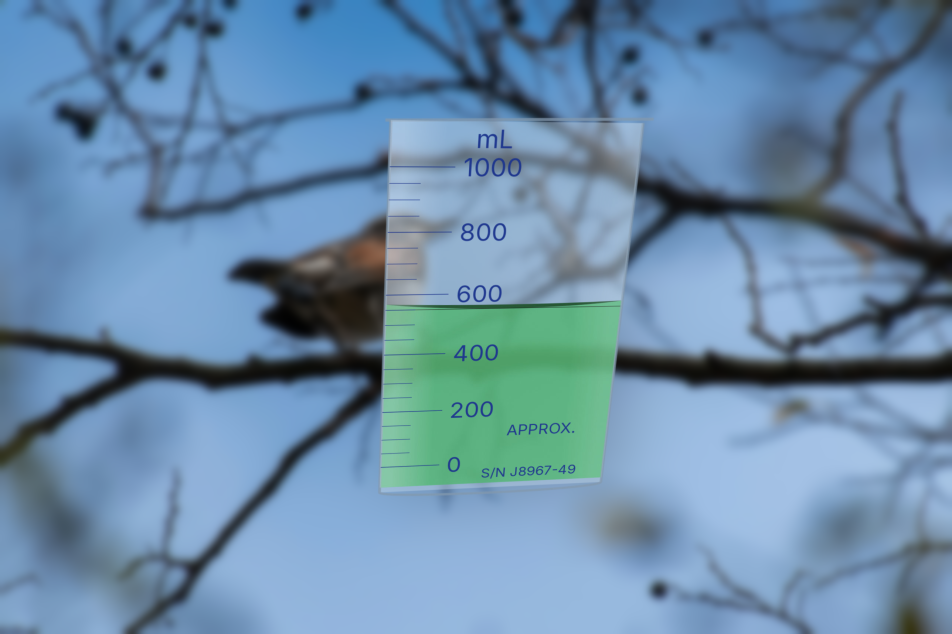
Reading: 550mL
